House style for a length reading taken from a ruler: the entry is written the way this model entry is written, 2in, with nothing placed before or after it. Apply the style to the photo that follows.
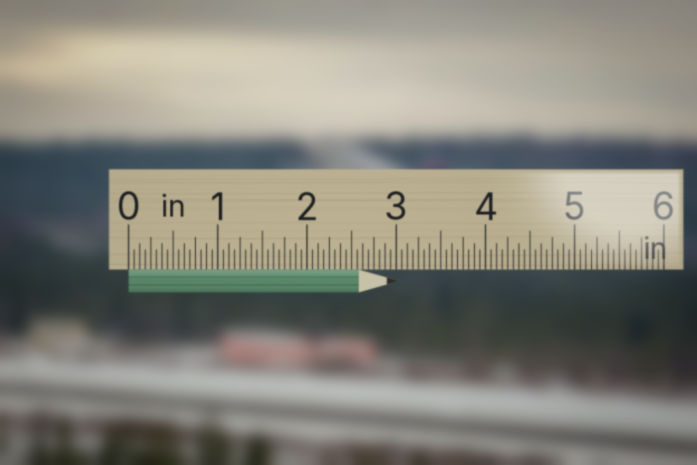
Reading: 3in
